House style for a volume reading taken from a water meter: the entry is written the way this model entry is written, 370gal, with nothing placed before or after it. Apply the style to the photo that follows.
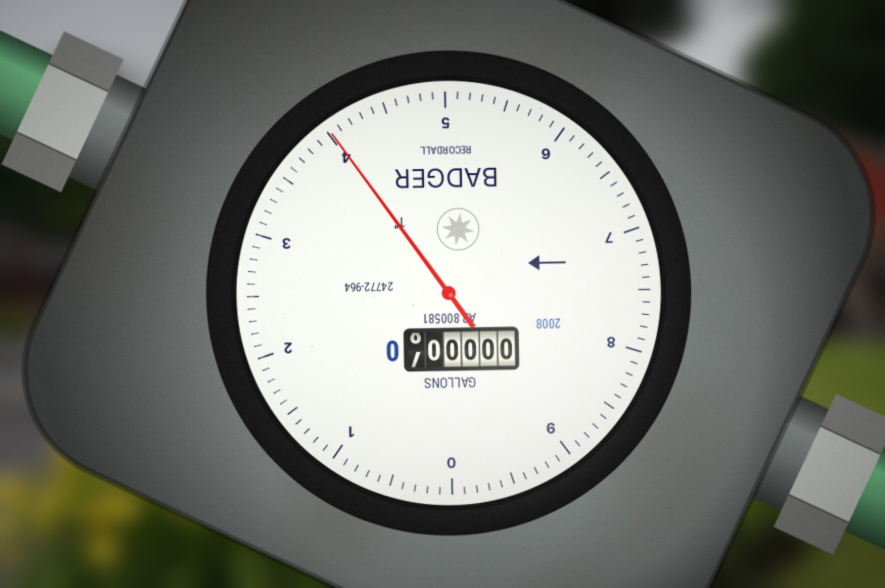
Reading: 74.0gal
